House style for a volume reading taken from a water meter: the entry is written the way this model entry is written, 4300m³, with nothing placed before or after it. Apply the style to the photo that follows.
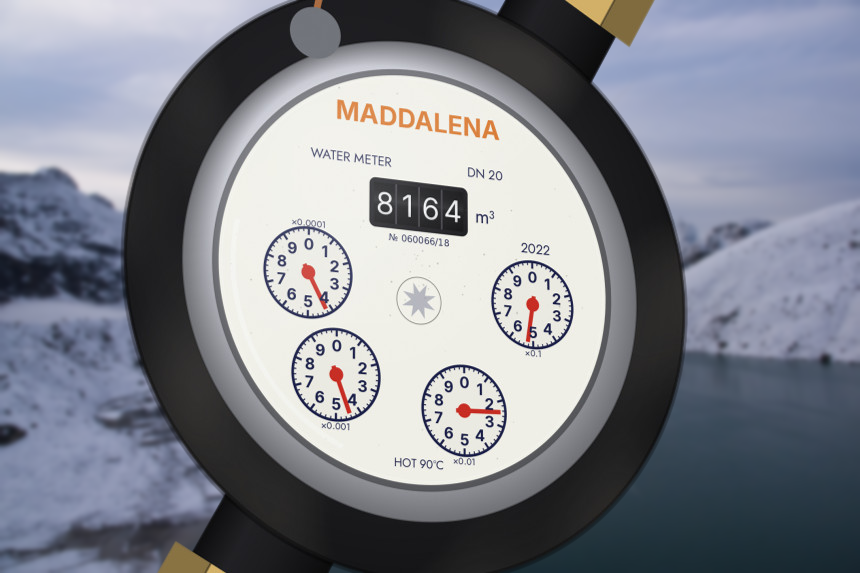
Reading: 8164.5244m³
